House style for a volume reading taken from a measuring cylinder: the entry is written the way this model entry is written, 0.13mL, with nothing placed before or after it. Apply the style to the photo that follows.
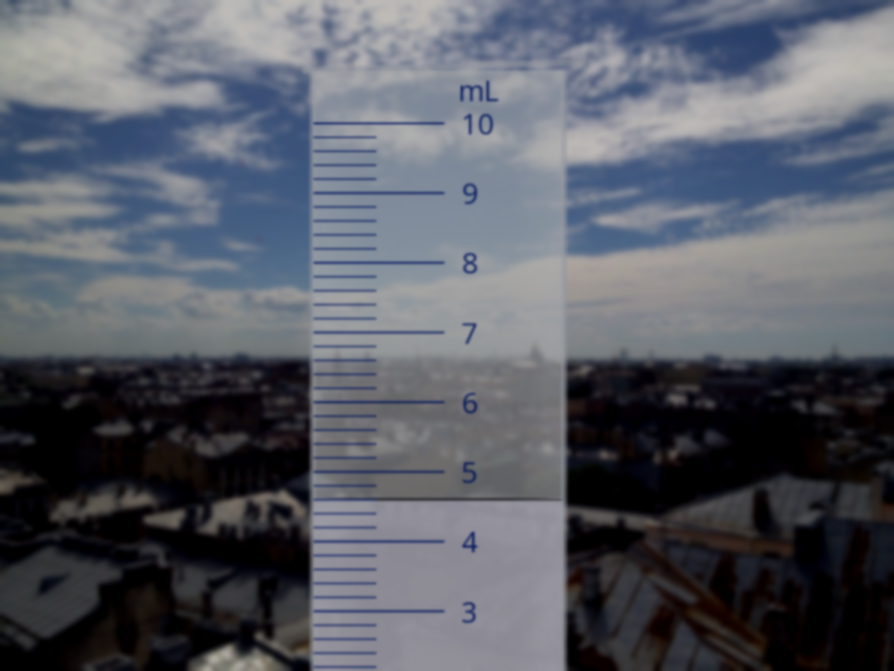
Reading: 4.6mL
